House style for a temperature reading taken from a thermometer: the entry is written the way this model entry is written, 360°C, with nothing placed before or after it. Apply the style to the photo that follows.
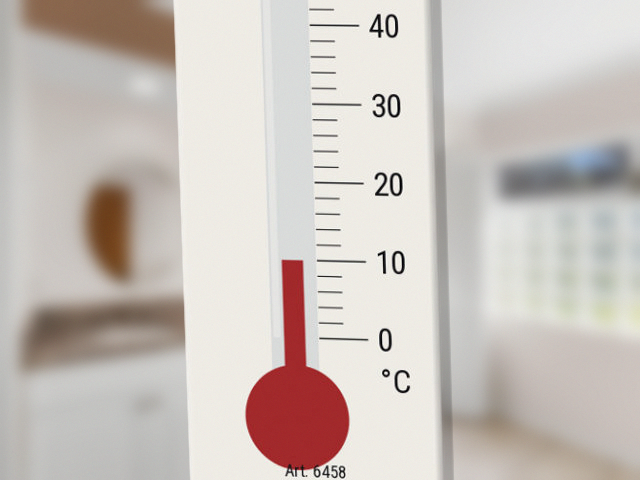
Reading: 10°C
